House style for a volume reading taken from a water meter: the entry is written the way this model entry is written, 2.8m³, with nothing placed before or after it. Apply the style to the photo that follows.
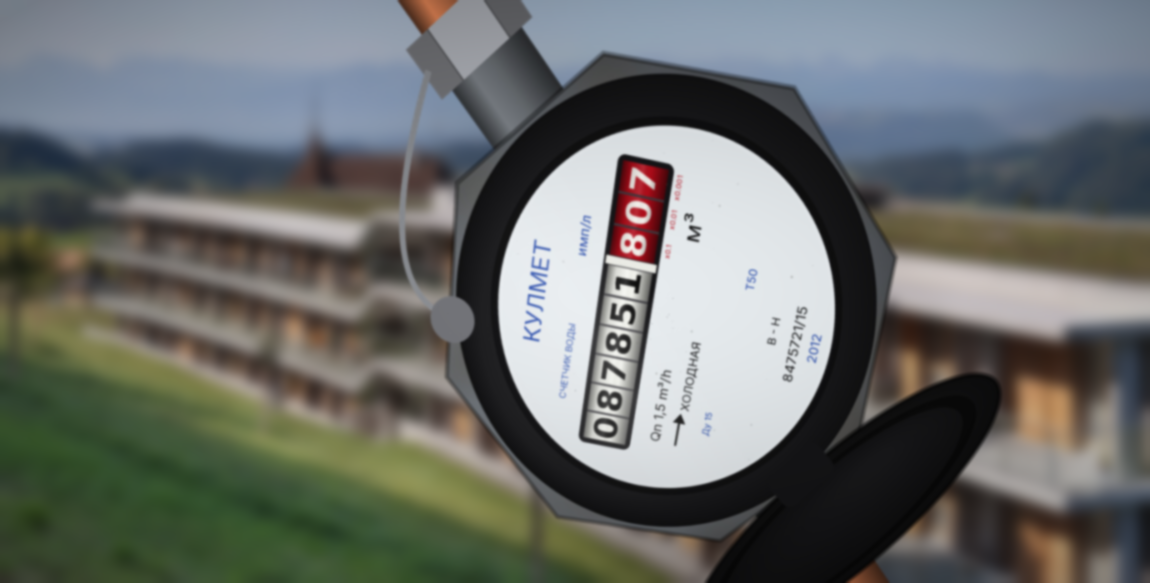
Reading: 87851.807m³
